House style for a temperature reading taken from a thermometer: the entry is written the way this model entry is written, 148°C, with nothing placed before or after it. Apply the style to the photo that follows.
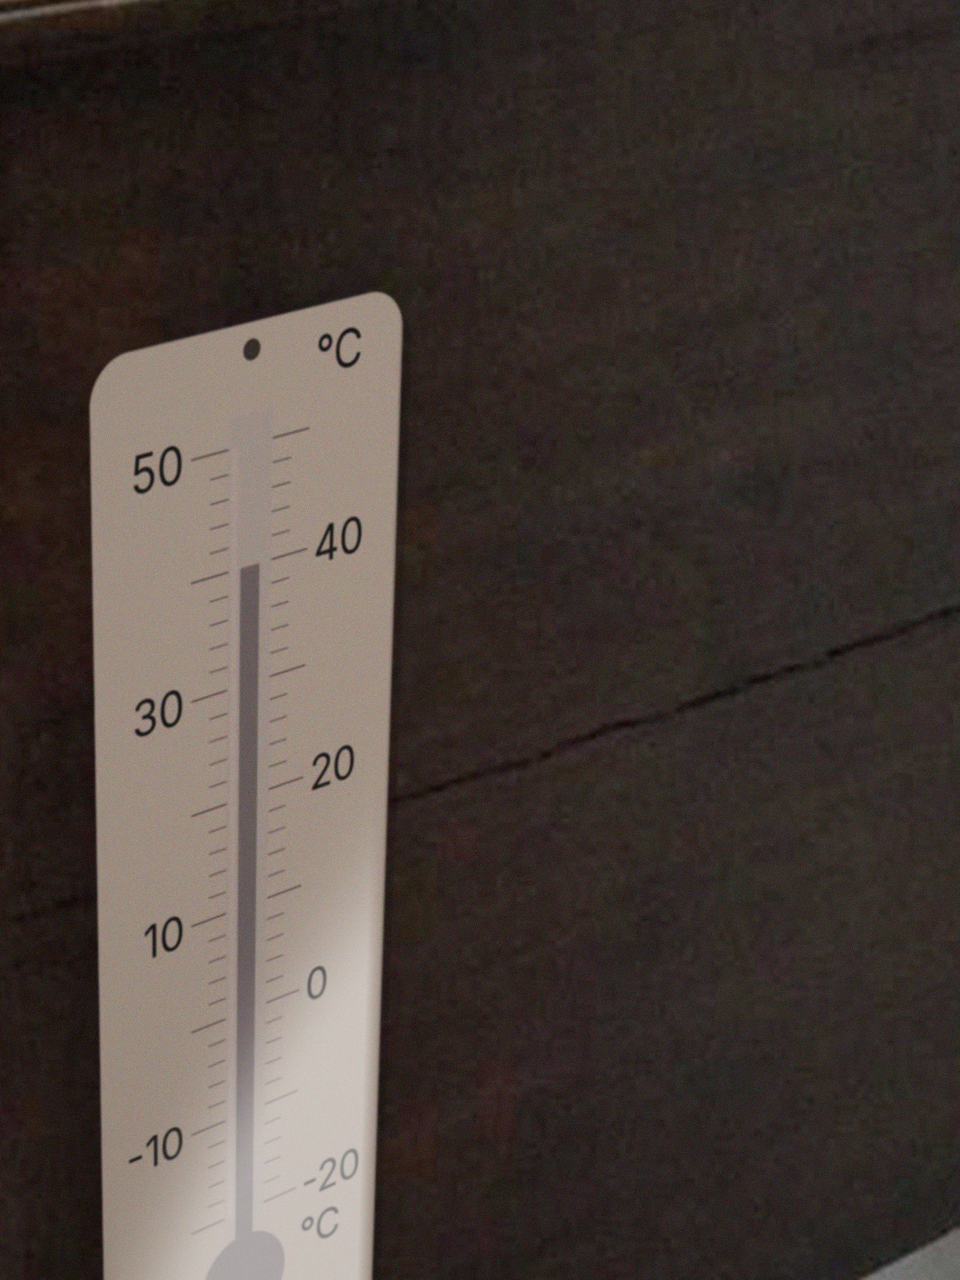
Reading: 40°C
